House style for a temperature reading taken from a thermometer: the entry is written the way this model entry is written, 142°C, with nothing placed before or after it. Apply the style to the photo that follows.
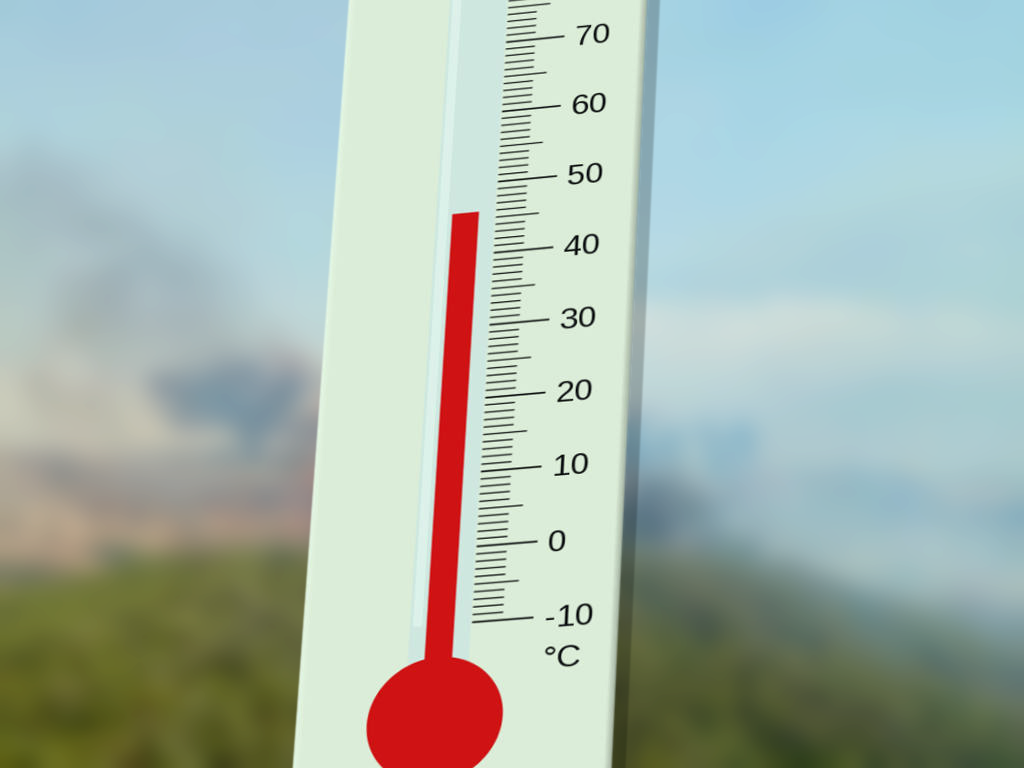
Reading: 46°C
